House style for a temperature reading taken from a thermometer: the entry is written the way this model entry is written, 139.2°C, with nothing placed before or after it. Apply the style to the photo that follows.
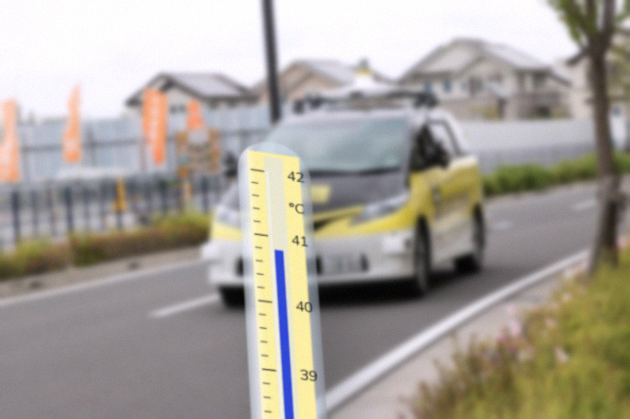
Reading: 40.8°C
